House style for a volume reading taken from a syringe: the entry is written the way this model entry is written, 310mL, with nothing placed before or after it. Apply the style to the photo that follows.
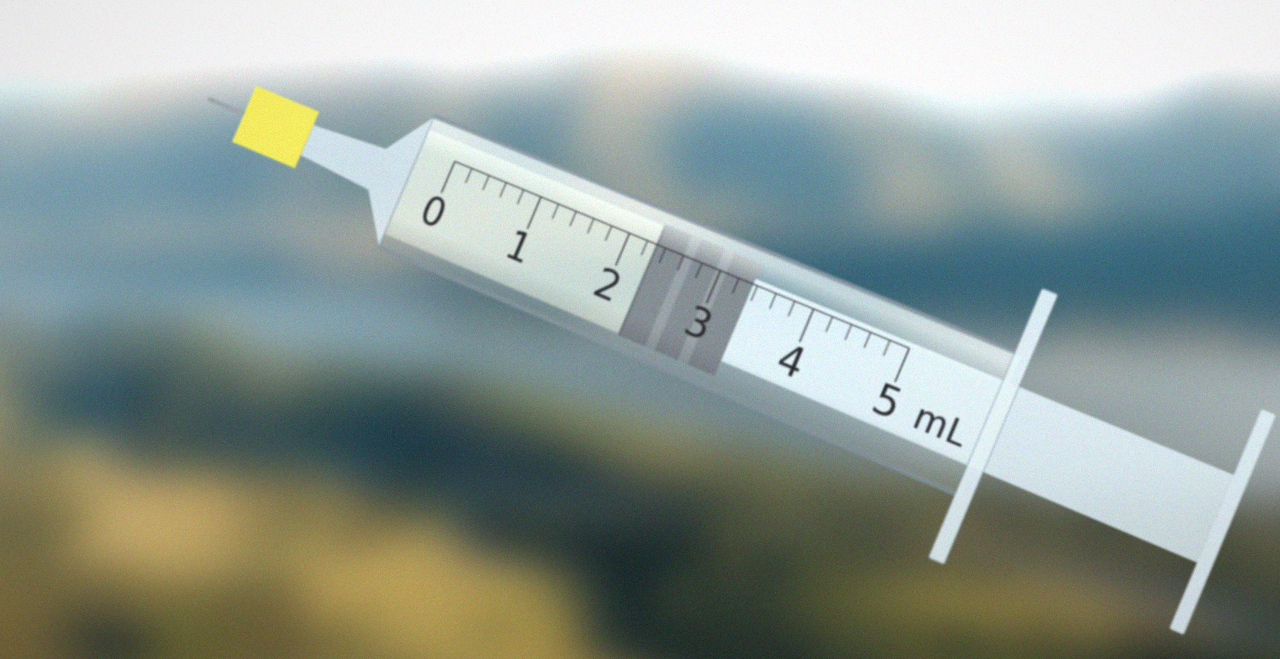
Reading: 2.3mL
